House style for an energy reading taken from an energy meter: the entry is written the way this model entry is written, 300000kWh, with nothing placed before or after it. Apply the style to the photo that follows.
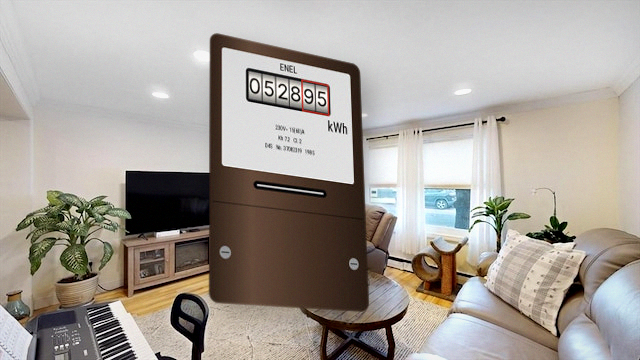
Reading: 528.95kWh
